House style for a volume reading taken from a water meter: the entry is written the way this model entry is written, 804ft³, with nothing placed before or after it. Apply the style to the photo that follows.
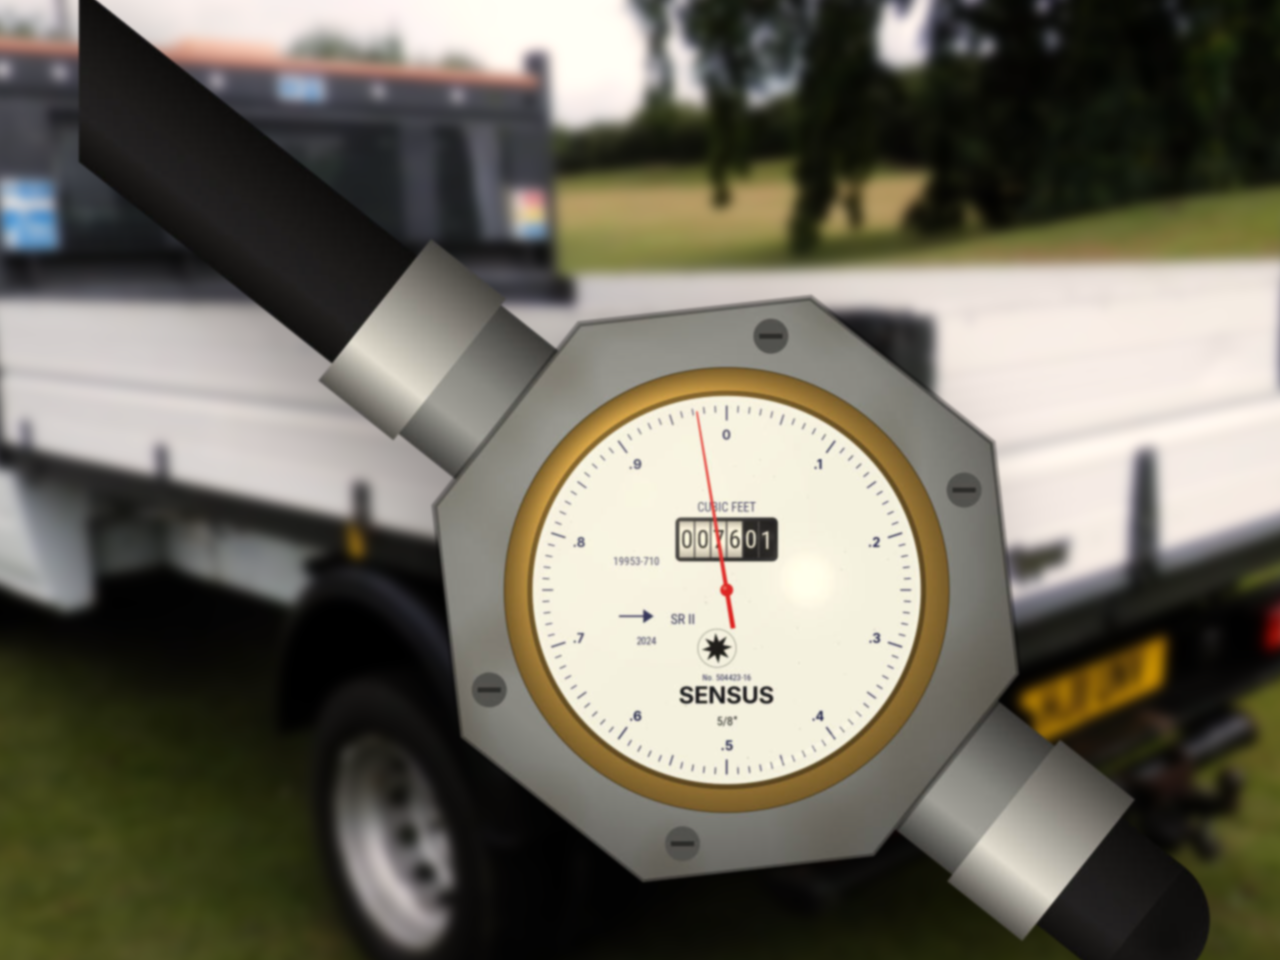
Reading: 7600.97ft³
